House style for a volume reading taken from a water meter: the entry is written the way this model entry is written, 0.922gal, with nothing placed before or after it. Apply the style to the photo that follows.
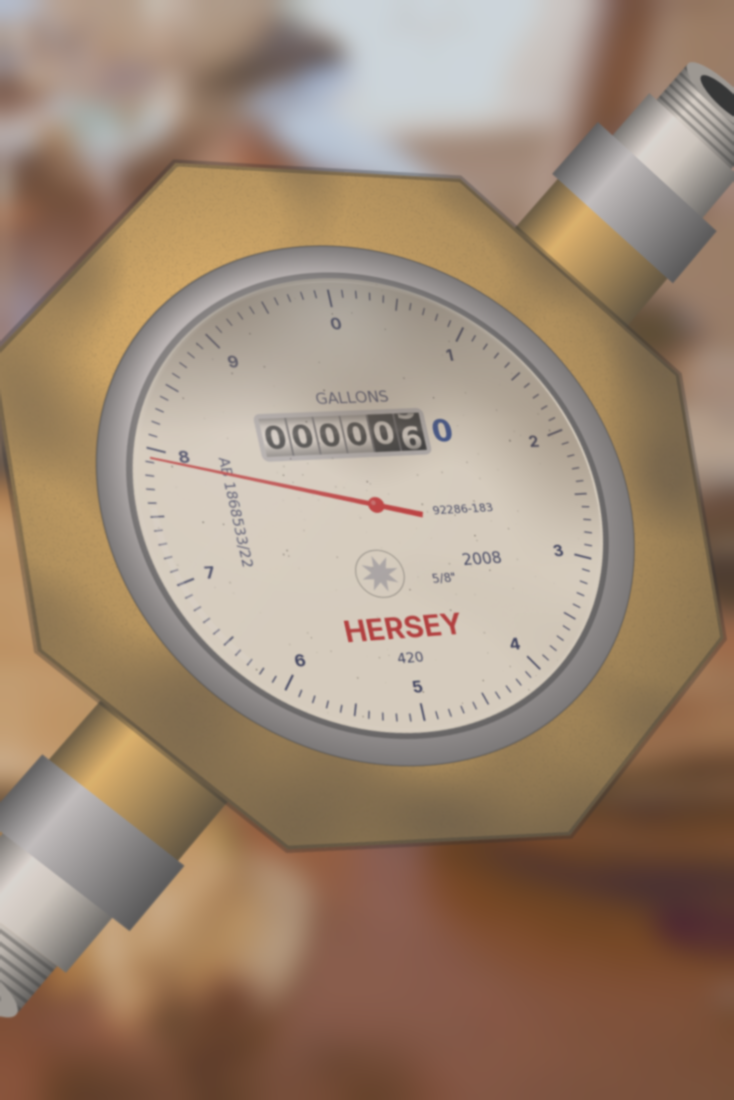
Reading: 57.9gal
